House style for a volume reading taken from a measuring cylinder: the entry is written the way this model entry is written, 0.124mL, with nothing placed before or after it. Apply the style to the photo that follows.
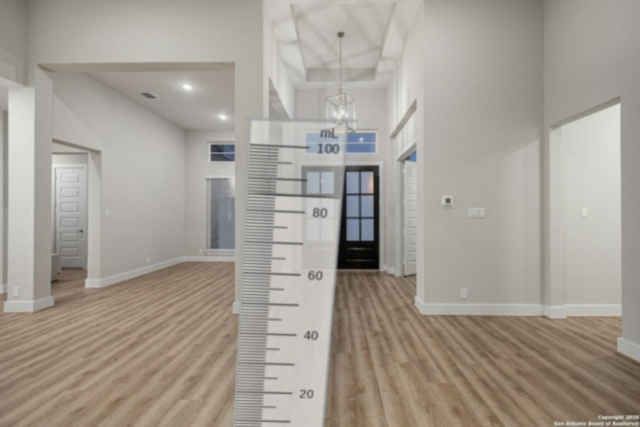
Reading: 85mL
